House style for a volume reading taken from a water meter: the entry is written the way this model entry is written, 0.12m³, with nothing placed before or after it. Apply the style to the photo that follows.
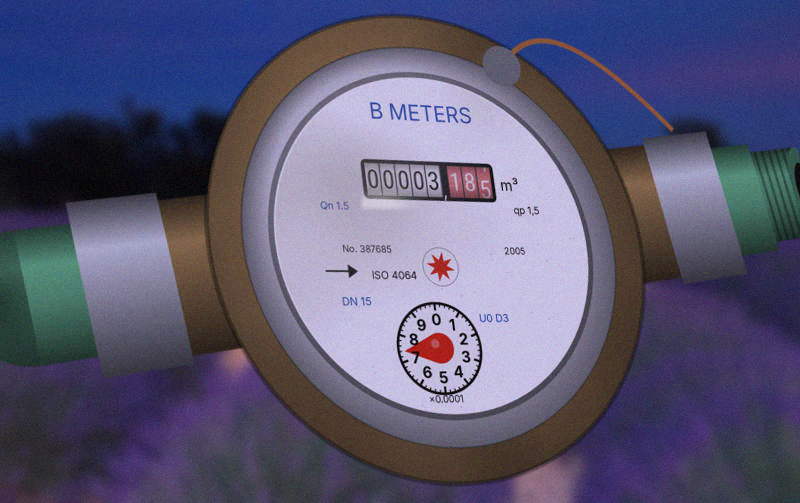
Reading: 3.1847m³
